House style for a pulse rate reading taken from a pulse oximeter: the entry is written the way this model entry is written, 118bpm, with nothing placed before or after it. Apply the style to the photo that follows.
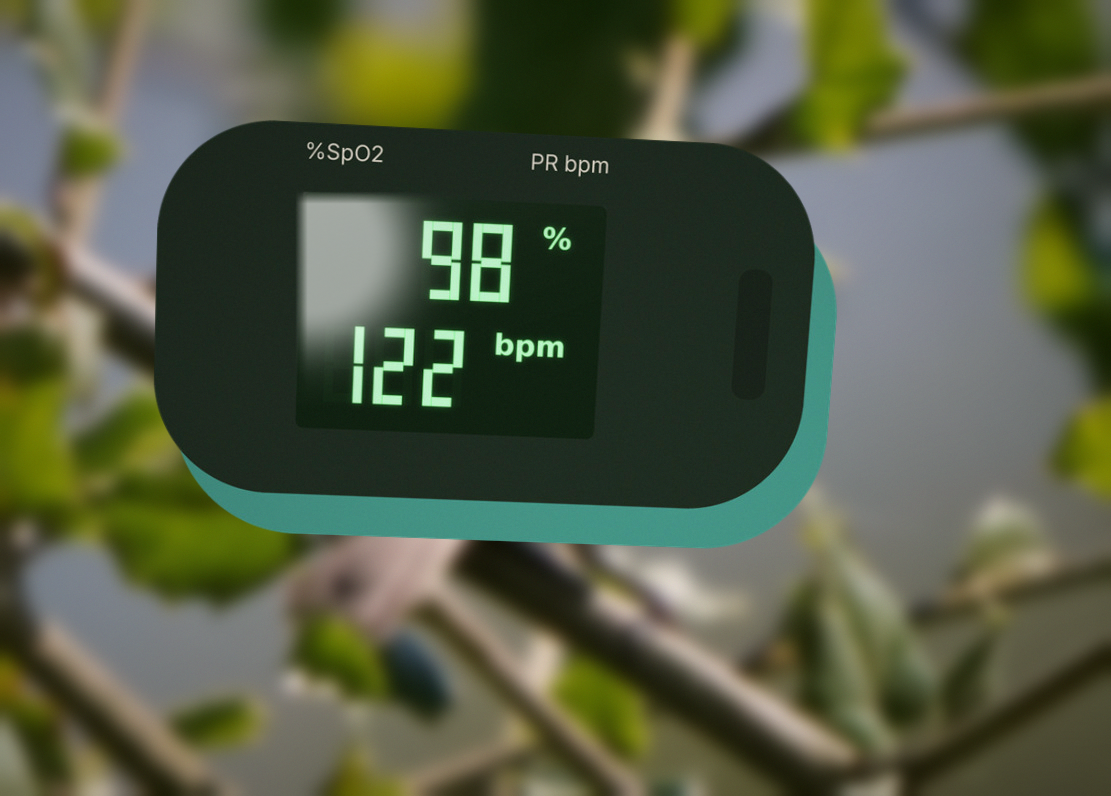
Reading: 122bpm
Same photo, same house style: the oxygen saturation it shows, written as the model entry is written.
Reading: 98%
